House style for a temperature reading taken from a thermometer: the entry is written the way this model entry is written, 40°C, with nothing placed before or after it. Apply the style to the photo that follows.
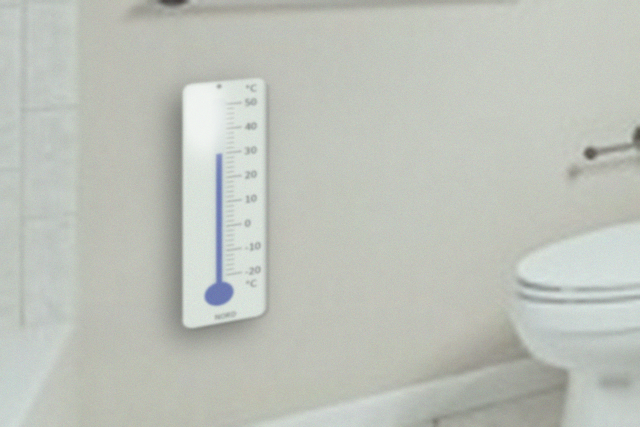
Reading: 30°C
